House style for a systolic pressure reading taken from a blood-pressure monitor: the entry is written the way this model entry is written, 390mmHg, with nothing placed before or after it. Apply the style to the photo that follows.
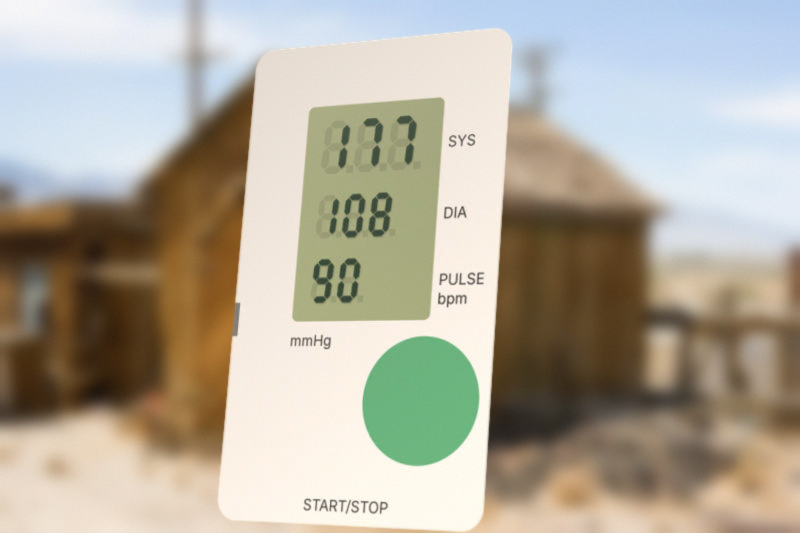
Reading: 177mmHg
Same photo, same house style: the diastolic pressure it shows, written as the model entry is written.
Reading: 108mmHg
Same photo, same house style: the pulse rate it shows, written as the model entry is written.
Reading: 90bpm
